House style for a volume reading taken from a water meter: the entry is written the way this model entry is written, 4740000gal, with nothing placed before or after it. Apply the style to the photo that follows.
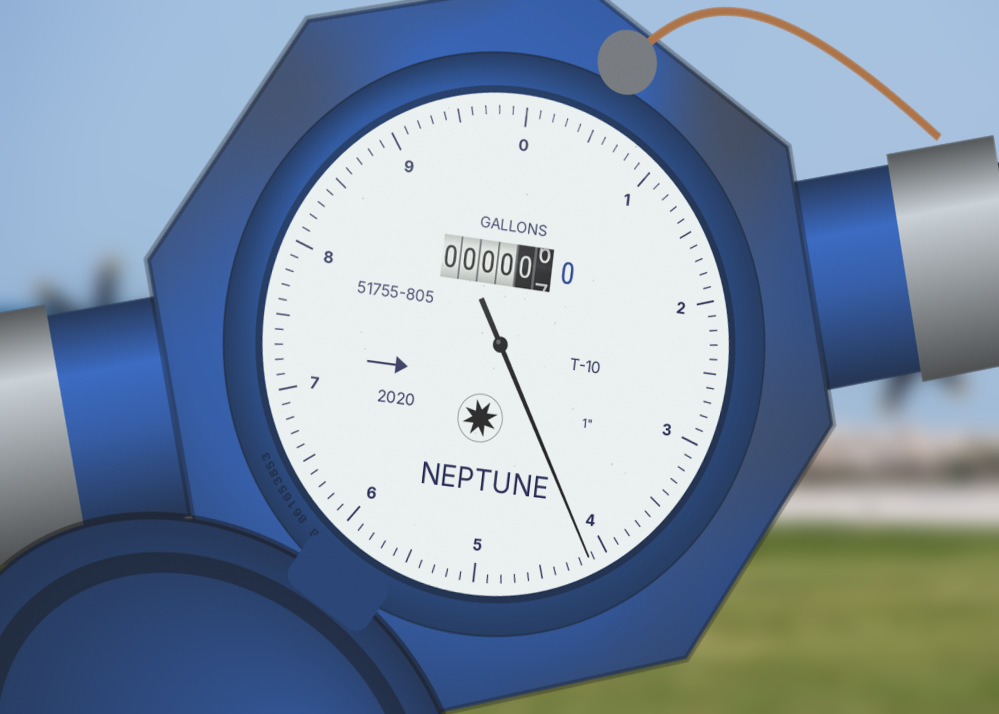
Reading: 64.1gal
